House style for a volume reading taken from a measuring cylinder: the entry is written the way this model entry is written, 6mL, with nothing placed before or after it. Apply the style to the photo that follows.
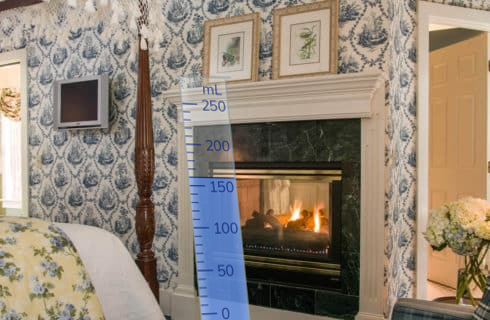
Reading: 160mL
